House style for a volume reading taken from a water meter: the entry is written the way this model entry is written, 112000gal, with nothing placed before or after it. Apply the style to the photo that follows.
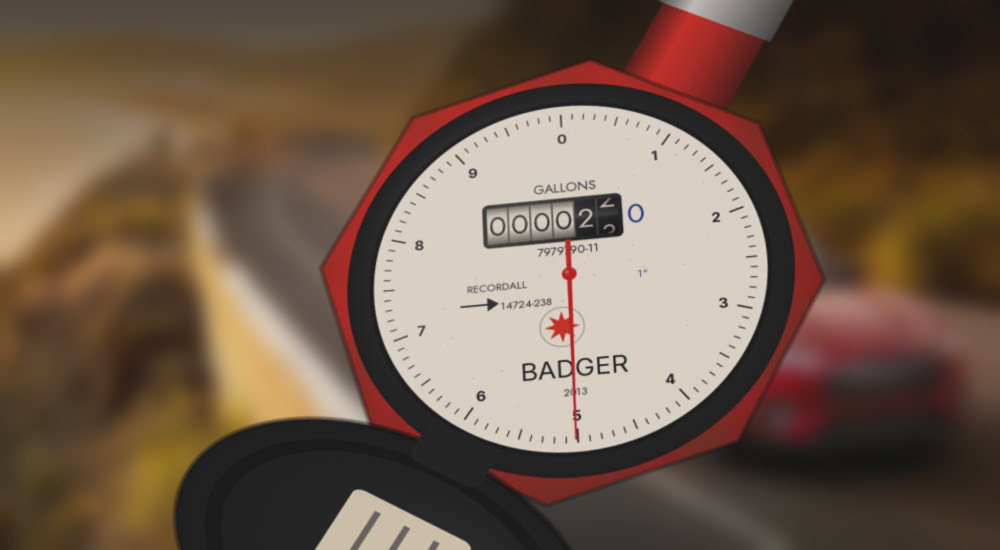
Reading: 225.0gal
